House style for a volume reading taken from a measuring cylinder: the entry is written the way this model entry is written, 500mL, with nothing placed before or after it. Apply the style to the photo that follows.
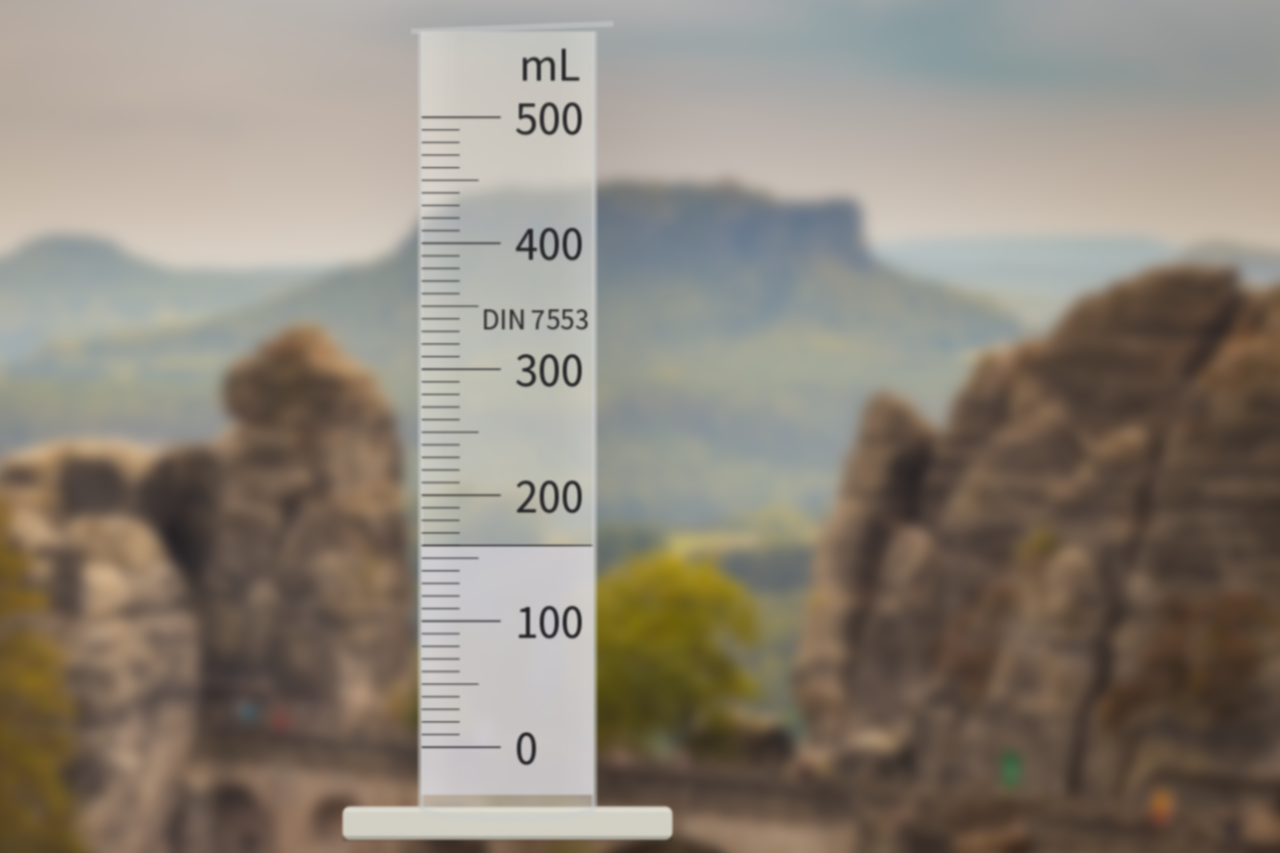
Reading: 160mL
